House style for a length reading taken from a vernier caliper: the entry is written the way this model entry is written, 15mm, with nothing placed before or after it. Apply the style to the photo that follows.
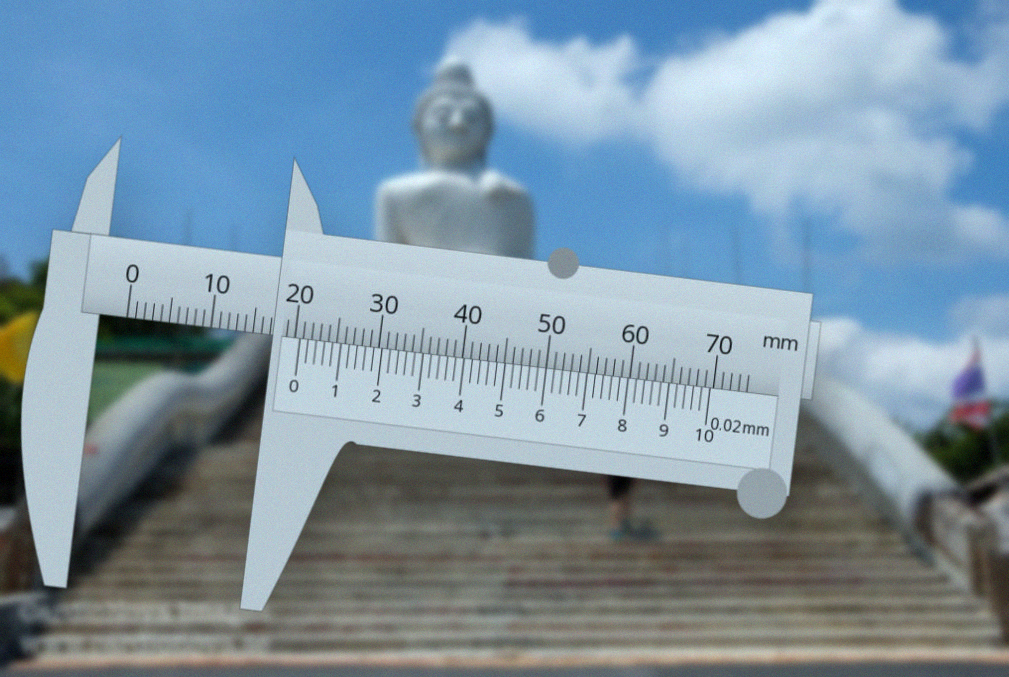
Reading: 20.6mm
